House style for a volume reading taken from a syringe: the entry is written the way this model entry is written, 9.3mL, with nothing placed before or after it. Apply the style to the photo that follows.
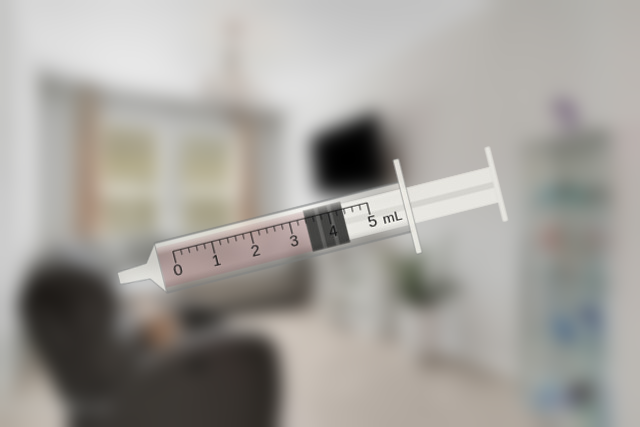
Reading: 3.4mL
